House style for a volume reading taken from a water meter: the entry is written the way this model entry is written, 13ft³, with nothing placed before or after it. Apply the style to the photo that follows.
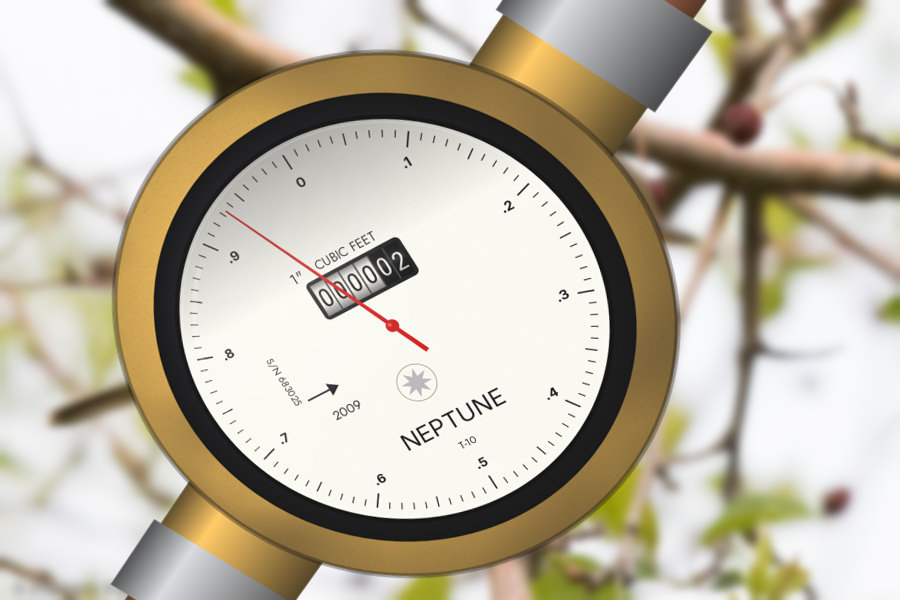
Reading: 1.93ft³
